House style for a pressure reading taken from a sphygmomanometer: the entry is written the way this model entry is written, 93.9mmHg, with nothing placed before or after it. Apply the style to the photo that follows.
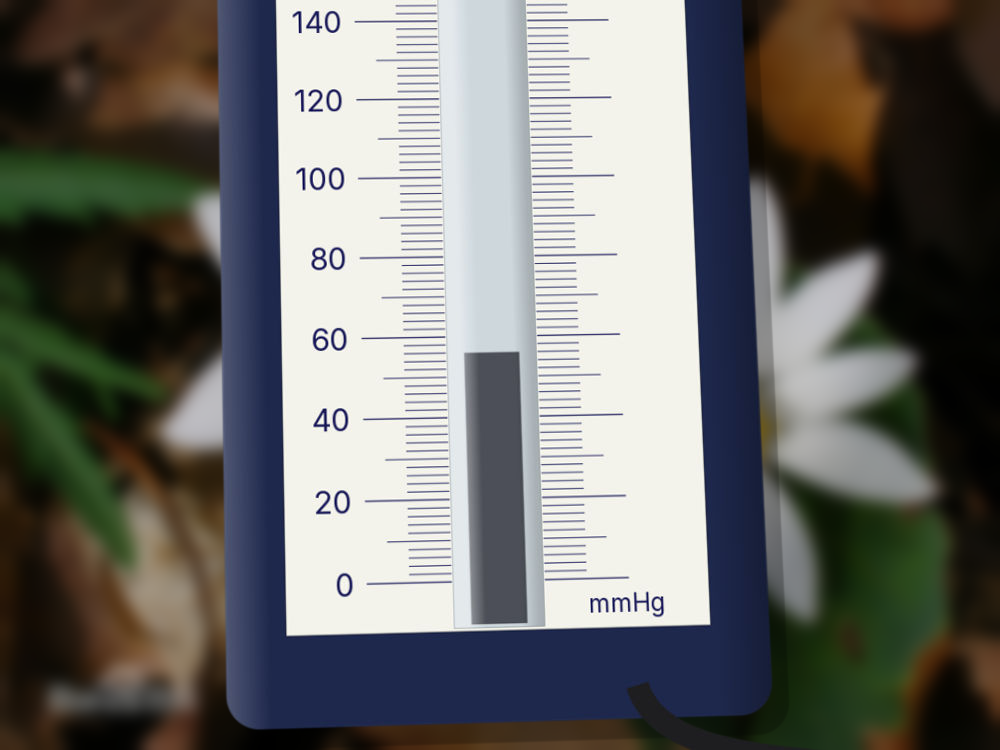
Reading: 56mmHg
